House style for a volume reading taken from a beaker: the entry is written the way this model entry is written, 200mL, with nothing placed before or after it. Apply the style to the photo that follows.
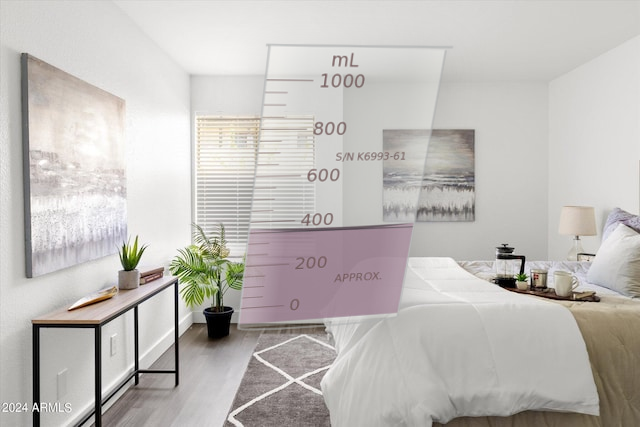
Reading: 350mL
